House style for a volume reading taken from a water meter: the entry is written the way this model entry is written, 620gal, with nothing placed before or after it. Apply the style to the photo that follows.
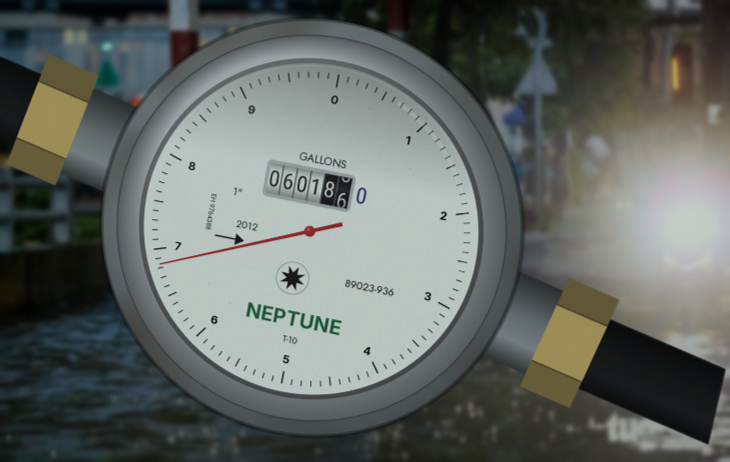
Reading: 601856.8gal
